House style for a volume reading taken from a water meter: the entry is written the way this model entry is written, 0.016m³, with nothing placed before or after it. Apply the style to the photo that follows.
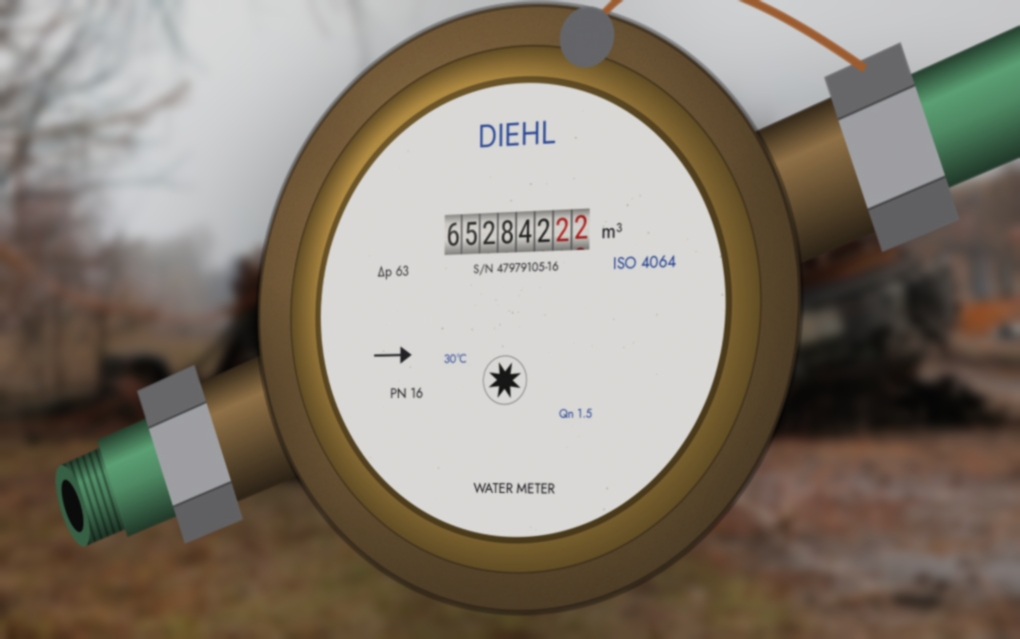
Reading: 652842.22m³
